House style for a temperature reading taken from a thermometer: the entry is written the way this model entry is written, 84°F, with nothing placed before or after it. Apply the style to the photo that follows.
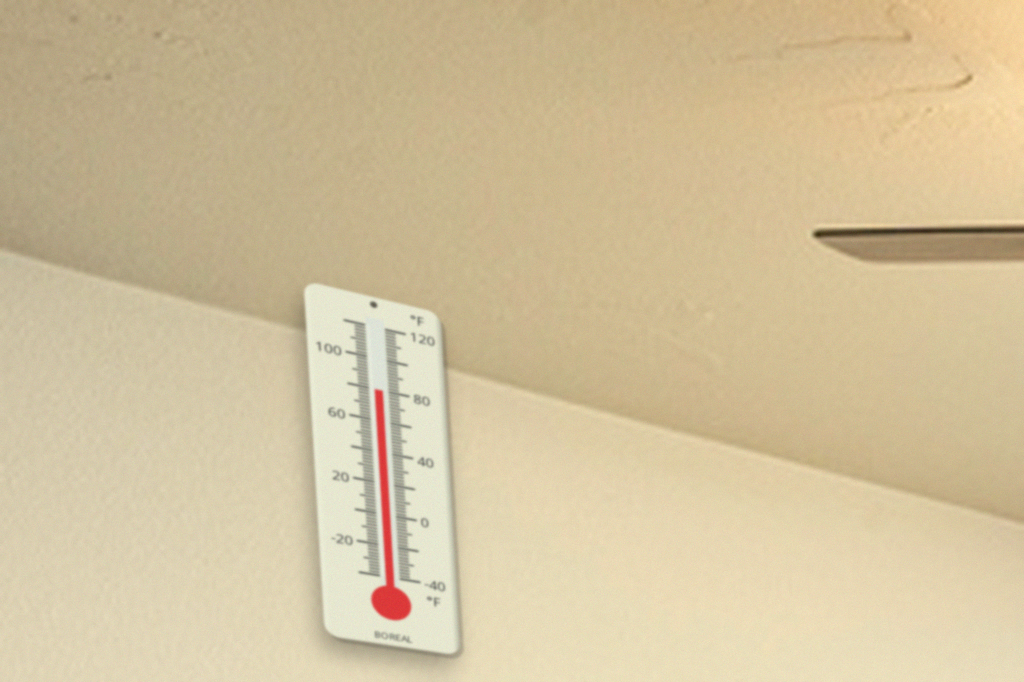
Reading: 80°F
